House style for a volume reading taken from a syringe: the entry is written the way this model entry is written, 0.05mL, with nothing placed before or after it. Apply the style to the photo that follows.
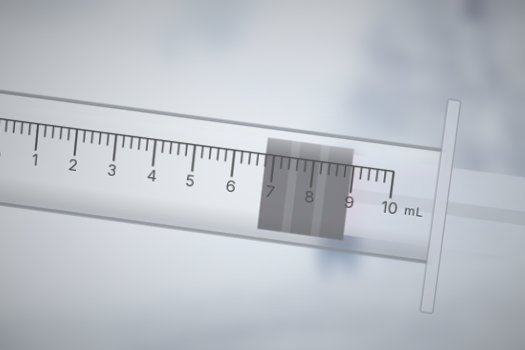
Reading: 6.8mL
